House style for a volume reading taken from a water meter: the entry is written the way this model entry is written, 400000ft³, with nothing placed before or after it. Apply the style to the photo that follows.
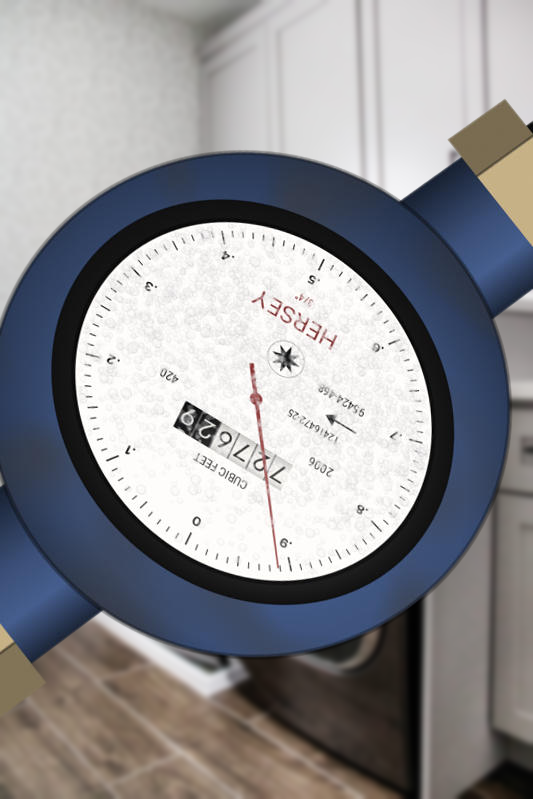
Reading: 727628.91ft³
